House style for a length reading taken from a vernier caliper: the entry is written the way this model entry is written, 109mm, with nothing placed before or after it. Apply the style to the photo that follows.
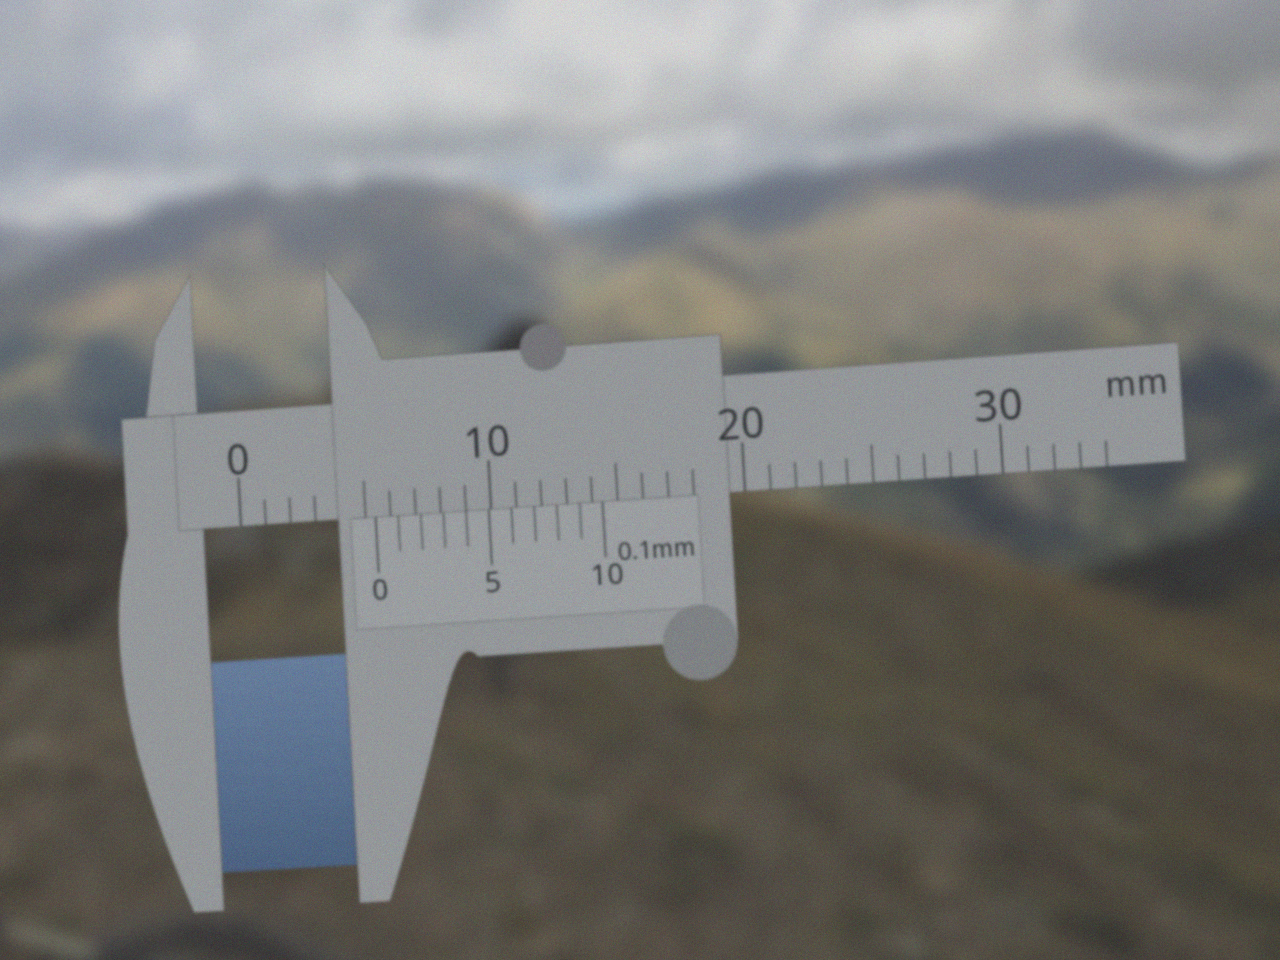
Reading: 5.4mm
